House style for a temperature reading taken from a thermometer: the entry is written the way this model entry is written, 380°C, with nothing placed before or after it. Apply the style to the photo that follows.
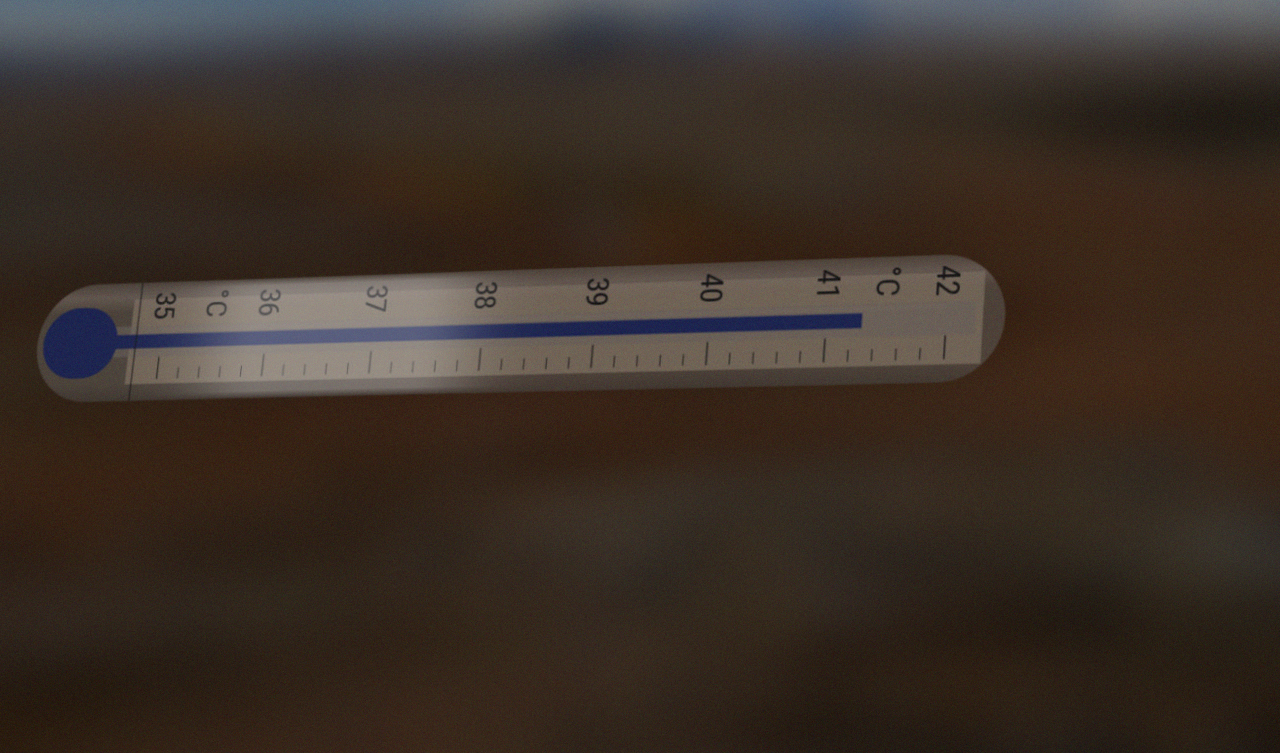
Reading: 41.3°C
